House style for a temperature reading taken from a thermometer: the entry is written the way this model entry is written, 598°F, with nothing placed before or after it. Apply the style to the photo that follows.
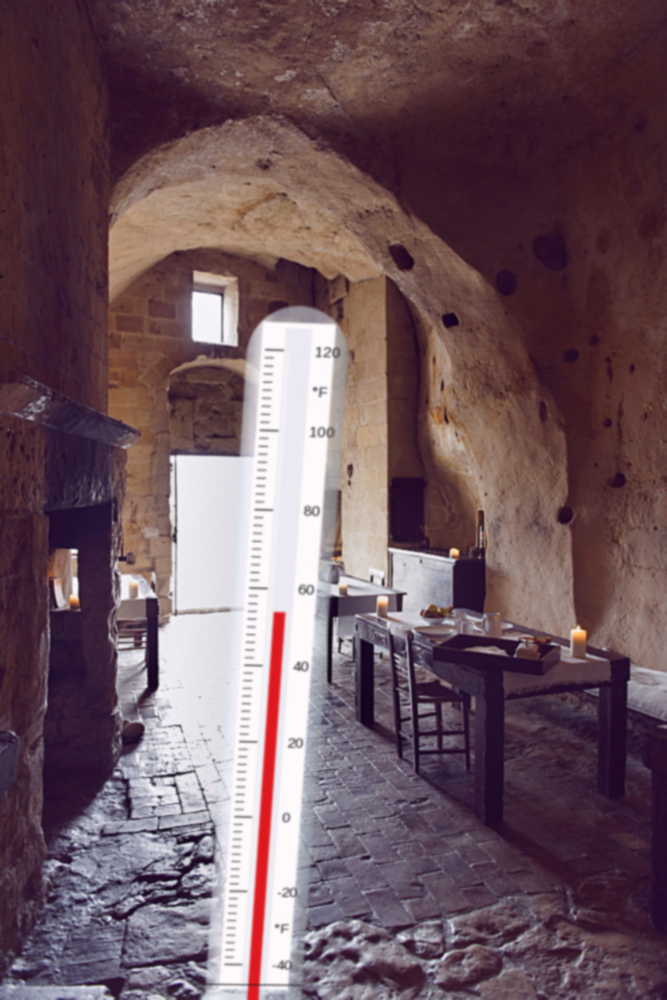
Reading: 54°F
